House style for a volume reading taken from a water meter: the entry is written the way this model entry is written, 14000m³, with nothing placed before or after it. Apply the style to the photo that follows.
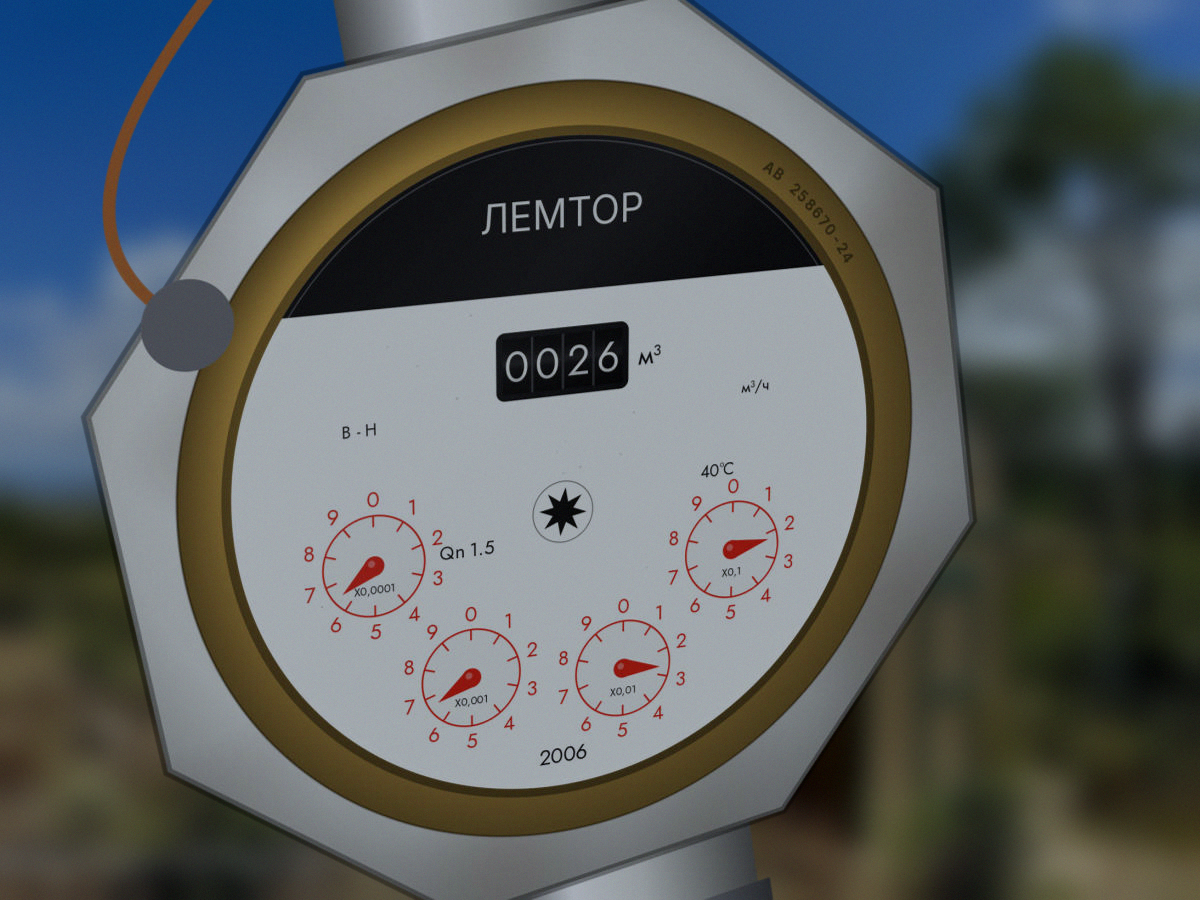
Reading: 26.2266m³
